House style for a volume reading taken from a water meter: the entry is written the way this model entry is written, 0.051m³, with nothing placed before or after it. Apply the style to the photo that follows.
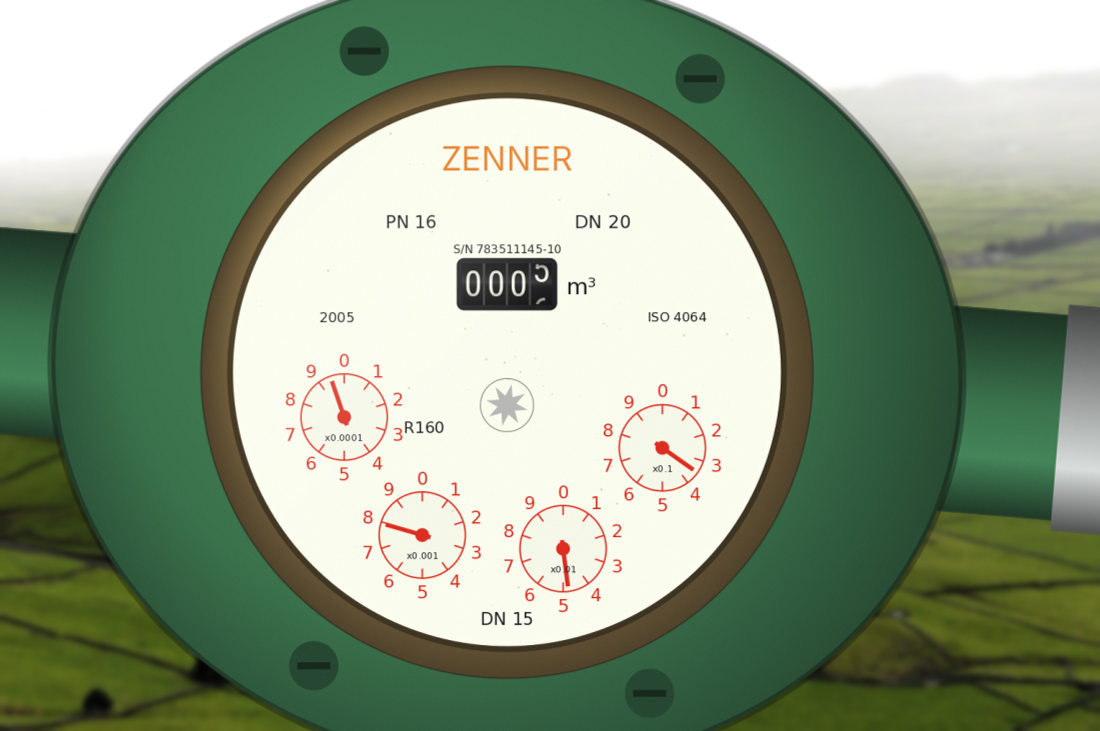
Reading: 5.3479m³
